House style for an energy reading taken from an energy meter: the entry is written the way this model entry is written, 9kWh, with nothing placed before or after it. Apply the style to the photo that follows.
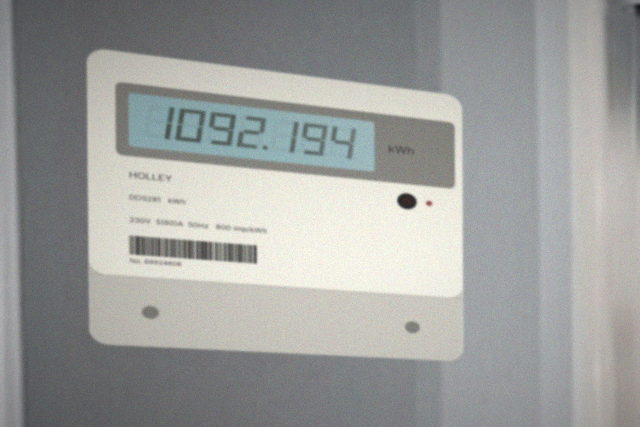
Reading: 1092.194kWh
